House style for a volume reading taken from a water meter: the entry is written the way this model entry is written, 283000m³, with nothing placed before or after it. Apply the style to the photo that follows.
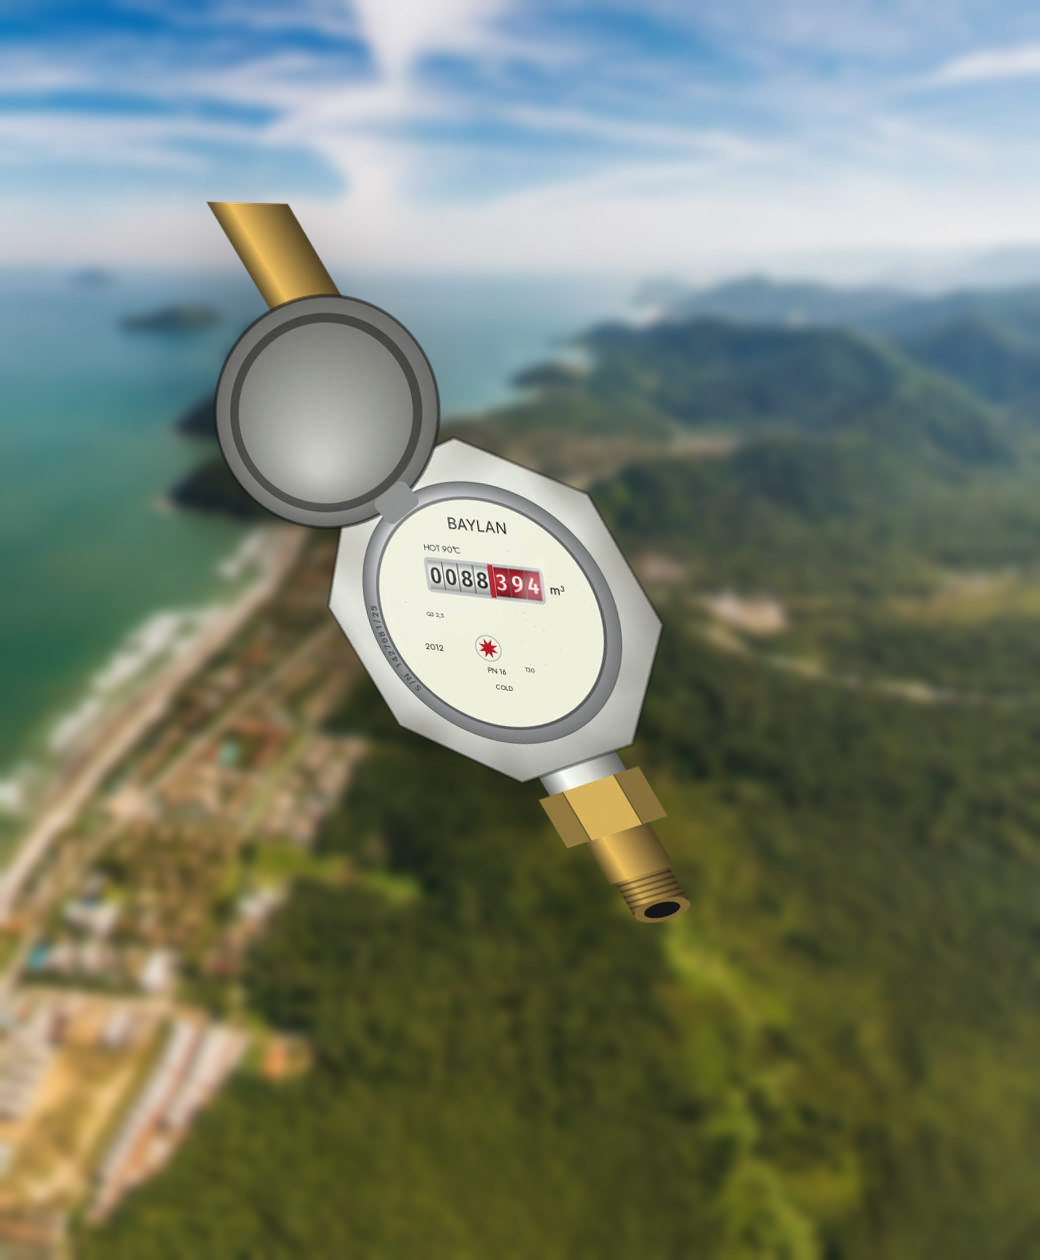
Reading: 88.394m³
